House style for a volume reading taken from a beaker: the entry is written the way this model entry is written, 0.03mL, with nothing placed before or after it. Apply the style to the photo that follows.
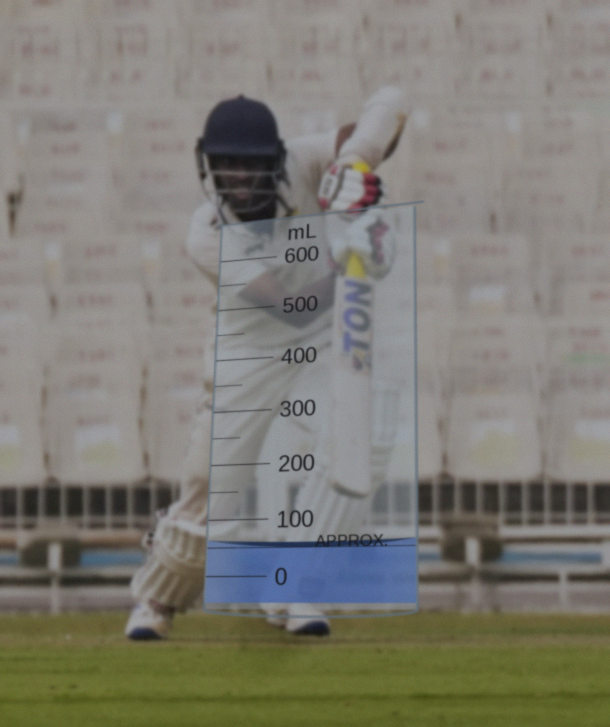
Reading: 50mL
